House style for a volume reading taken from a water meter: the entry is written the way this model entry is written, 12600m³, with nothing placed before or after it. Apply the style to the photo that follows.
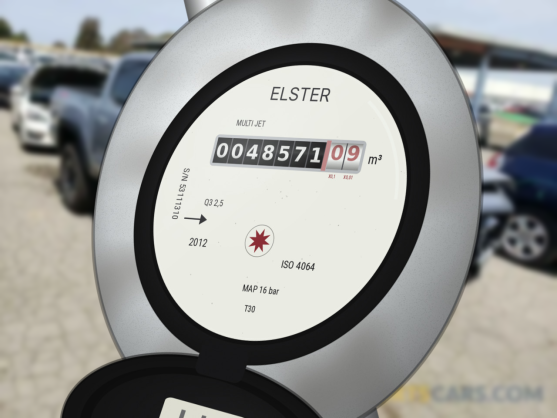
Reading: 48571.09m³
